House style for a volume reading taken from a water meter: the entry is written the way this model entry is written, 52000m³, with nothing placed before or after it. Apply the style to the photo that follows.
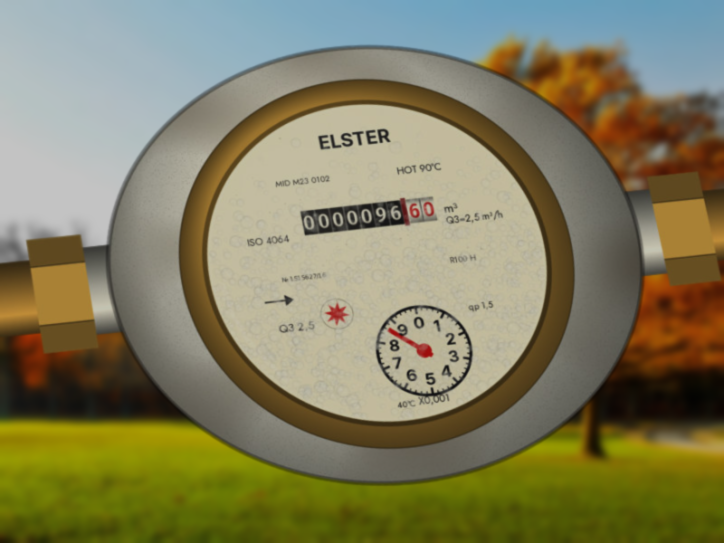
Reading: 96.608m³
